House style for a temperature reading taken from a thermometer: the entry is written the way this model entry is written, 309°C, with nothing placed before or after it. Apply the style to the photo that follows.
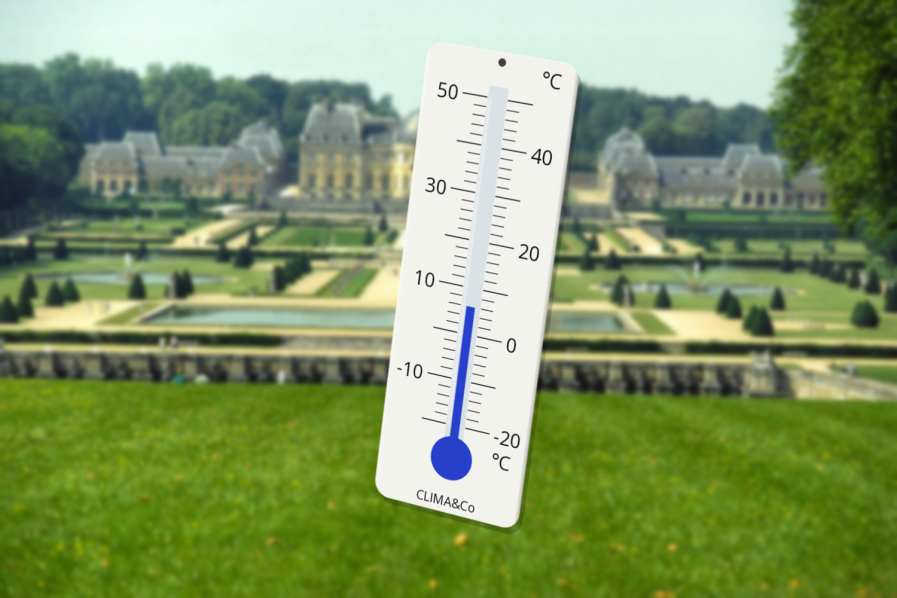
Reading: 6°C
